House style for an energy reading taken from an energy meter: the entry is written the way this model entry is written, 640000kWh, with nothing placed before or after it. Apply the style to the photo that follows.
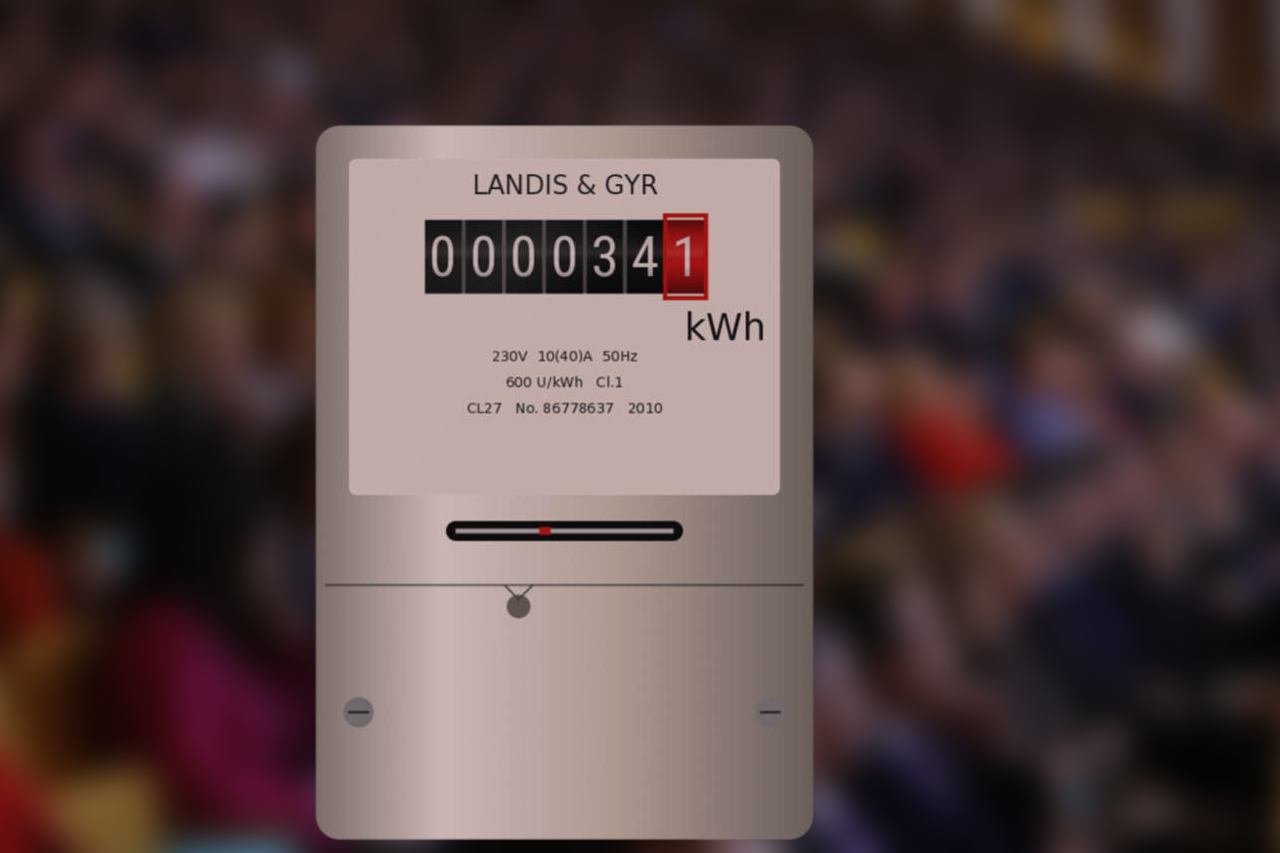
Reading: 34.1kWh
